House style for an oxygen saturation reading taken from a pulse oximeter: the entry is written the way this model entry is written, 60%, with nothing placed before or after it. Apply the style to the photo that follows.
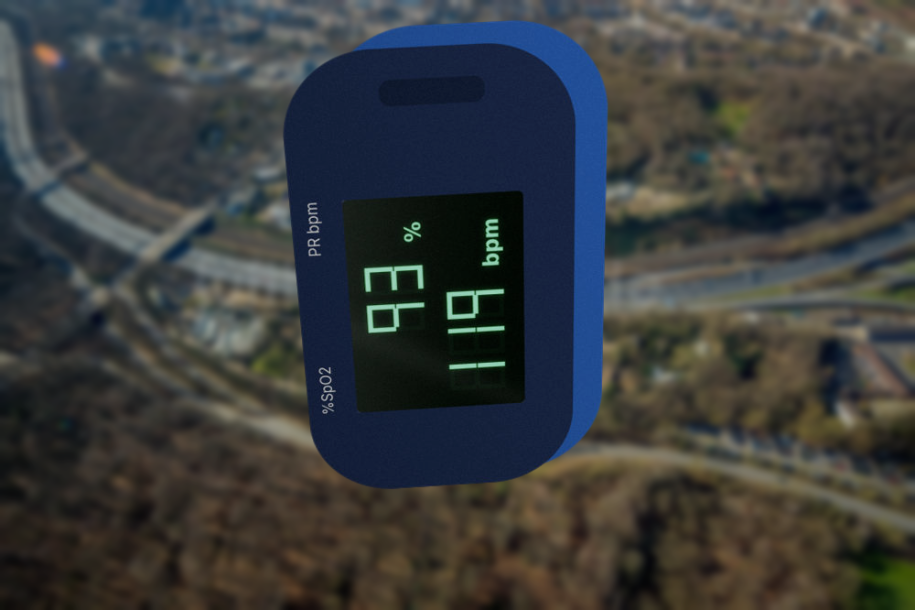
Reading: 93%
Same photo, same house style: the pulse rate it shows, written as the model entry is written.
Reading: 119bpm
